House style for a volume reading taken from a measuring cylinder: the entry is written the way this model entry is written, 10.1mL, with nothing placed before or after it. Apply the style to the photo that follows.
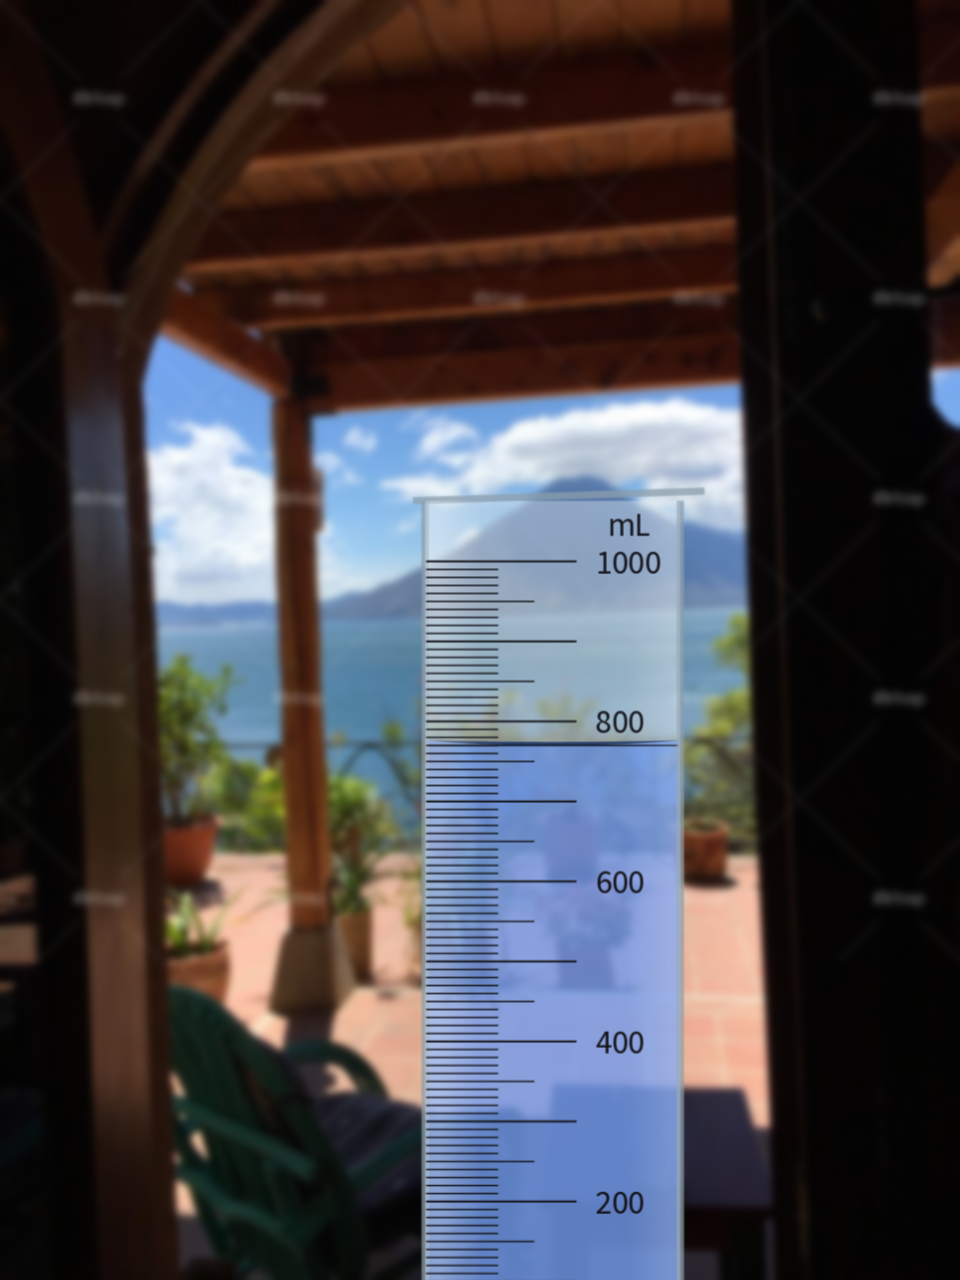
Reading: 770mL
